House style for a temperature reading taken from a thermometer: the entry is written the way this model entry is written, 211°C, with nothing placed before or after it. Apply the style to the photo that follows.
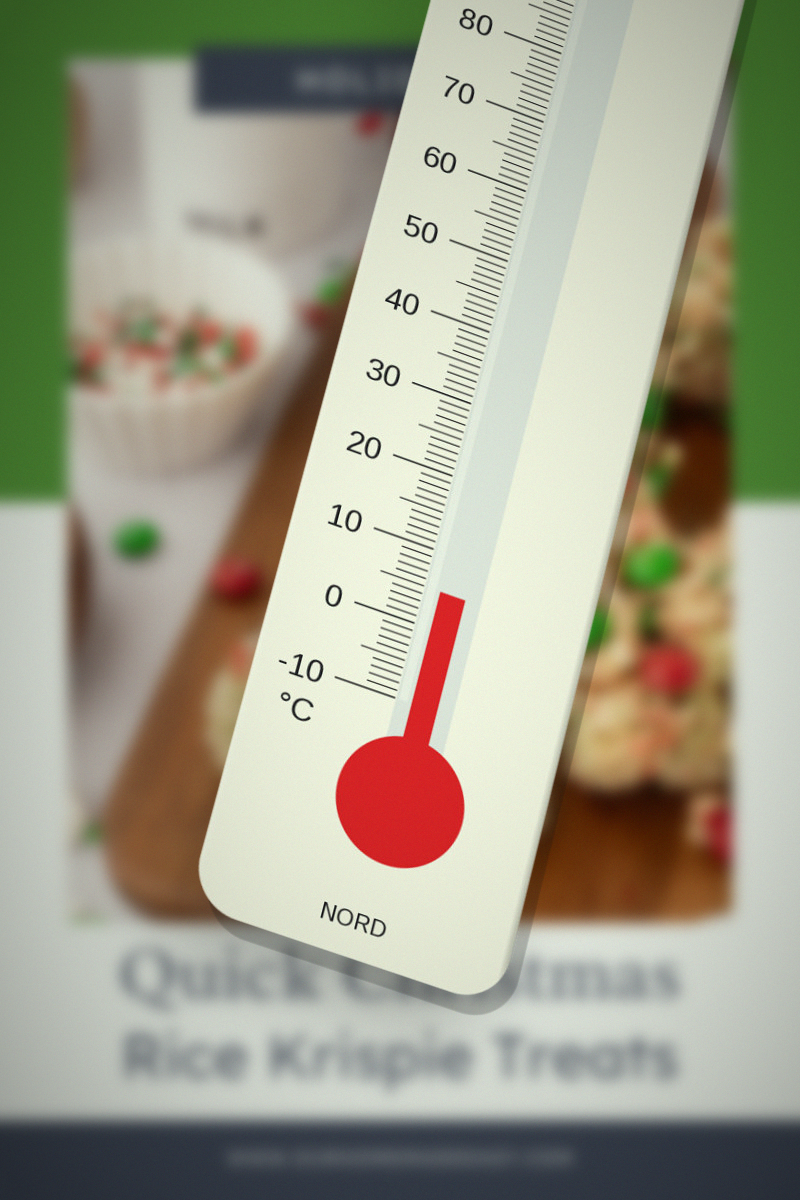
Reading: 5°C
